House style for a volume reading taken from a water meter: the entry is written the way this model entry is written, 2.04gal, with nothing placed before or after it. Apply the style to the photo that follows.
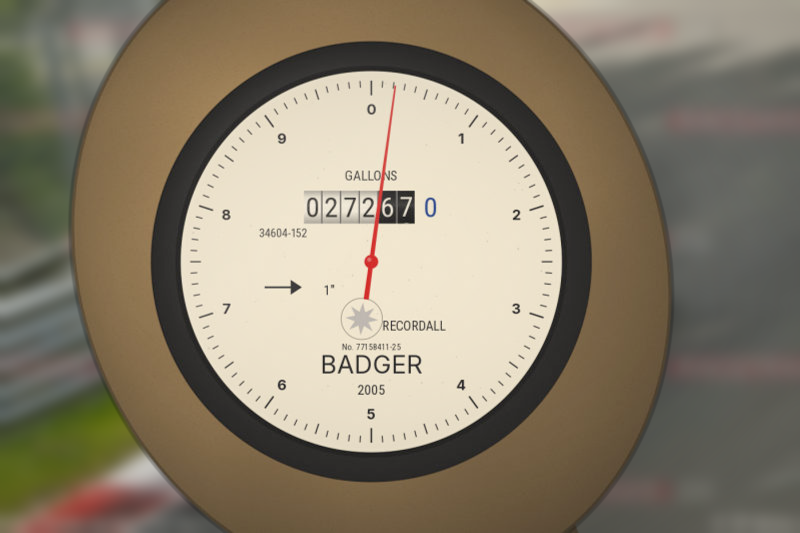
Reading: 272670.2gal
